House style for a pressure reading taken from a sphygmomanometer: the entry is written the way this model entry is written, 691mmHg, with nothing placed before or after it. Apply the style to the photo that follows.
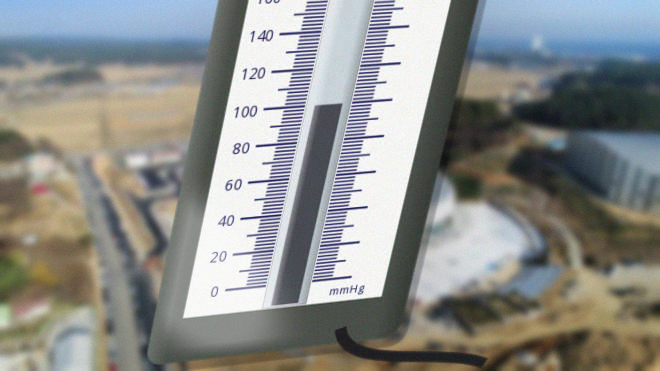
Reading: 100mmHg
